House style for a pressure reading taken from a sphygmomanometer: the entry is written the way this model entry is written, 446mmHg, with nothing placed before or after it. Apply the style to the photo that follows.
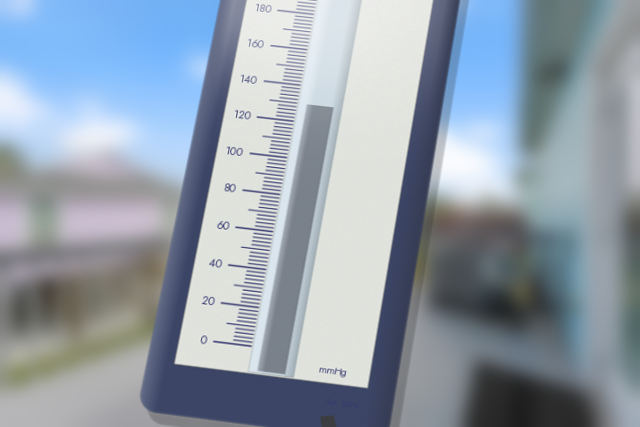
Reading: 130mmHg
